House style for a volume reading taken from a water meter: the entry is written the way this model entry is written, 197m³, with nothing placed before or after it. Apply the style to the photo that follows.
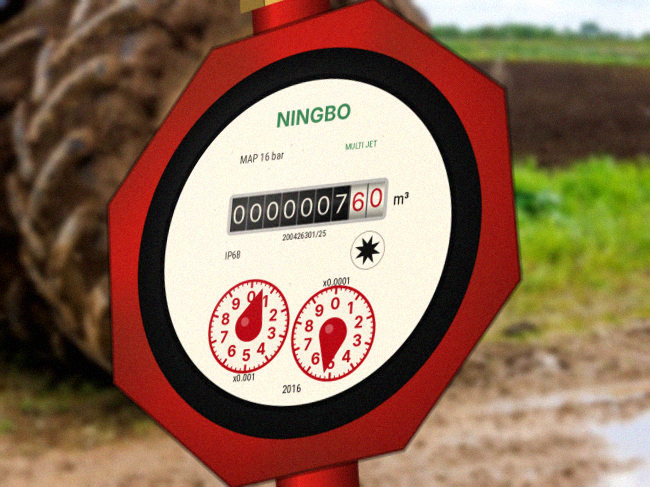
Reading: 7.6005m³
